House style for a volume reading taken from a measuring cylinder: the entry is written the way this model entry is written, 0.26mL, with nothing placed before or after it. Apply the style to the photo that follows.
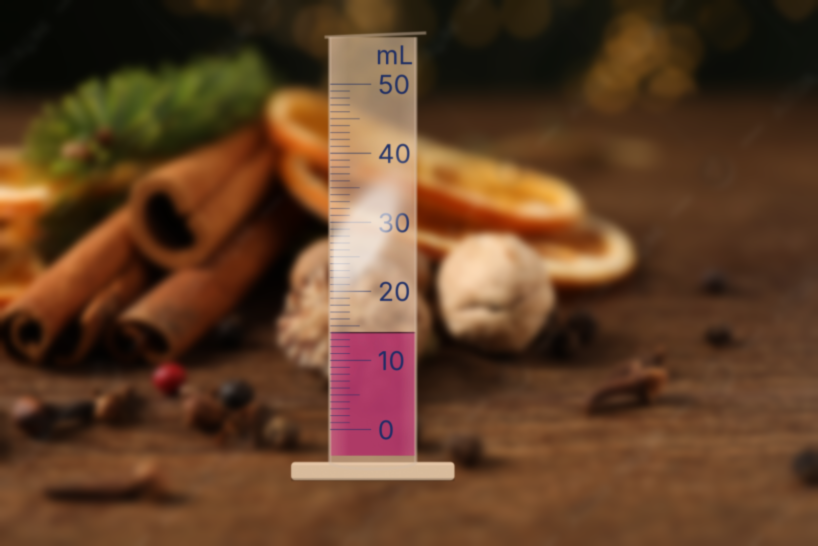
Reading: 14mL
